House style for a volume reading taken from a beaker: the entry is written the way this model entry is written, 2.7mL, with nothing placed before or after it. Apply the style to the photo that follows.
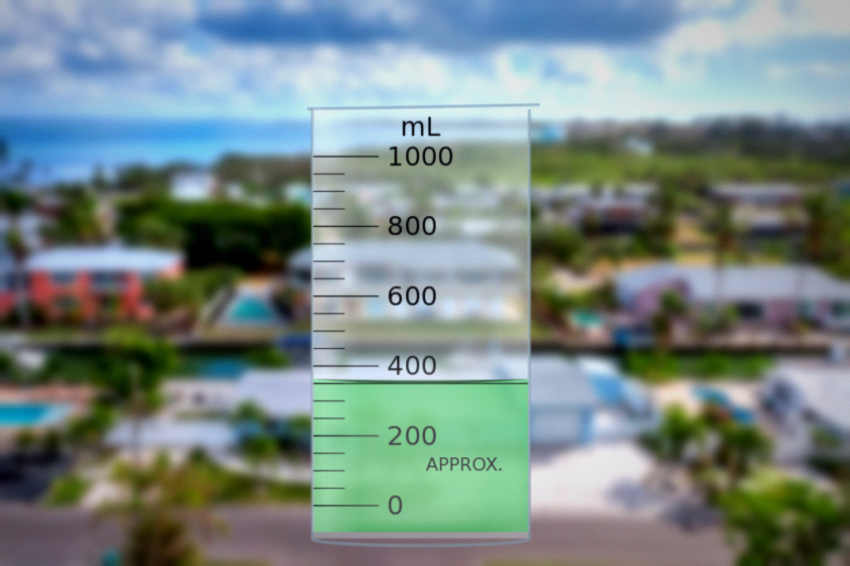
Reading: 350mL
